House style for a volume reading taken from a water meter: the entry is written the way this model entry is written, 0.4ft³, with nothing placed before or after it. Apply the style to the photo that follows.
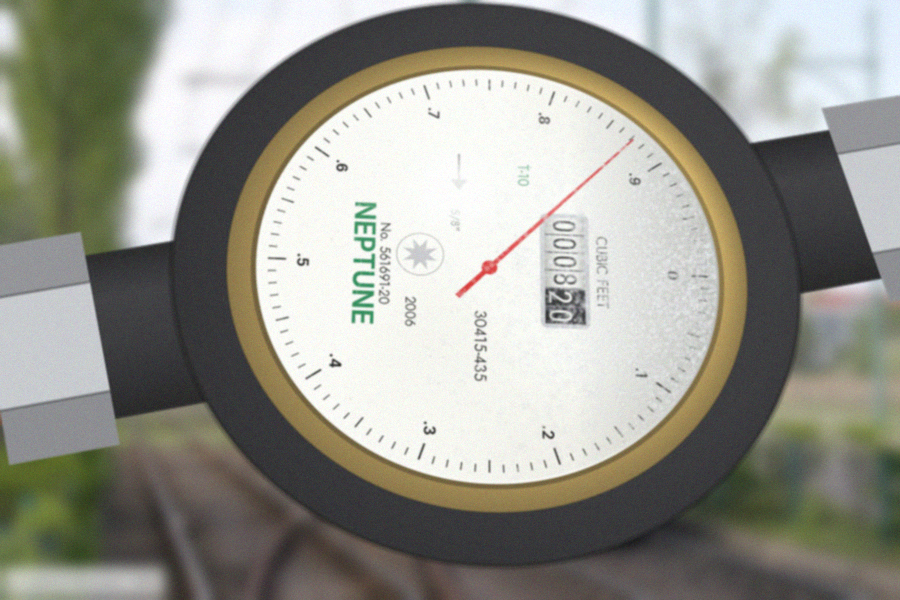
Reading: 819.87ft³
